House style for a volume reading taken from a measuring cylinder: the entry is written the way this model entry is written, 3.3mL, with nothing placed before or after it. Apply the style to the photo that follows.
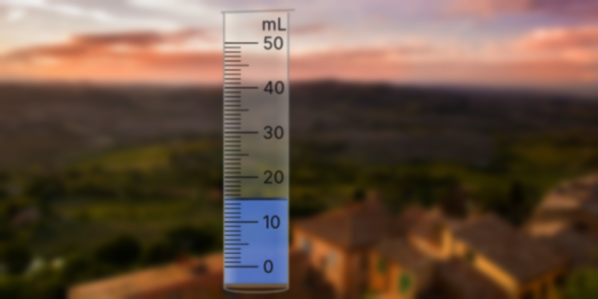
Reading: 15mL
